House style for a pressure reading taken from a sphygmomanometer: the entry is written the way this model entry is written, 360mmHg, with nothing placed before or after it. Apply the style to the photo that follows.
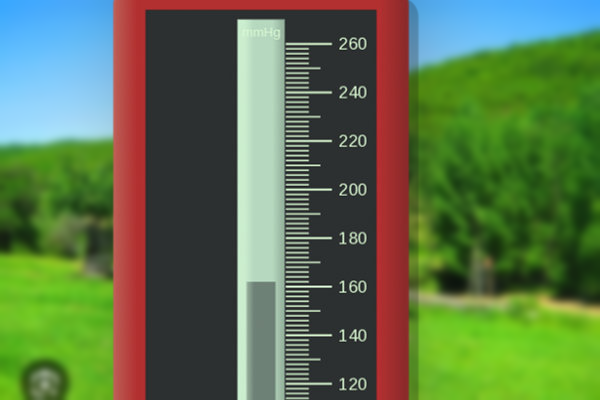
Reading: 162mmHg
